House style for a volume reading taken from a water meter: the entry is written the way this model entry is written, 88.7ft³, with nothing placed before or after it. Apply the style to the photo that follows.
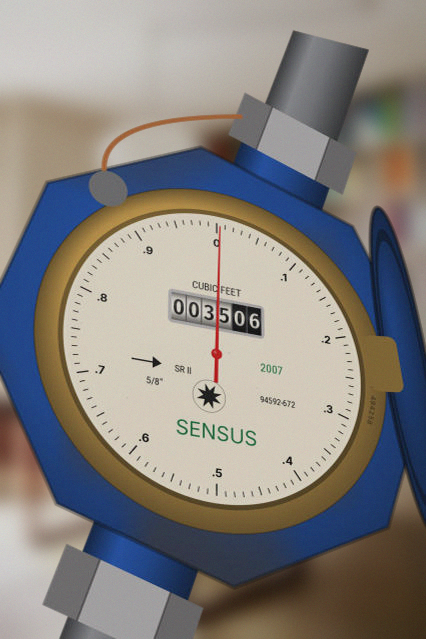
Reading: 3506.00ft³
